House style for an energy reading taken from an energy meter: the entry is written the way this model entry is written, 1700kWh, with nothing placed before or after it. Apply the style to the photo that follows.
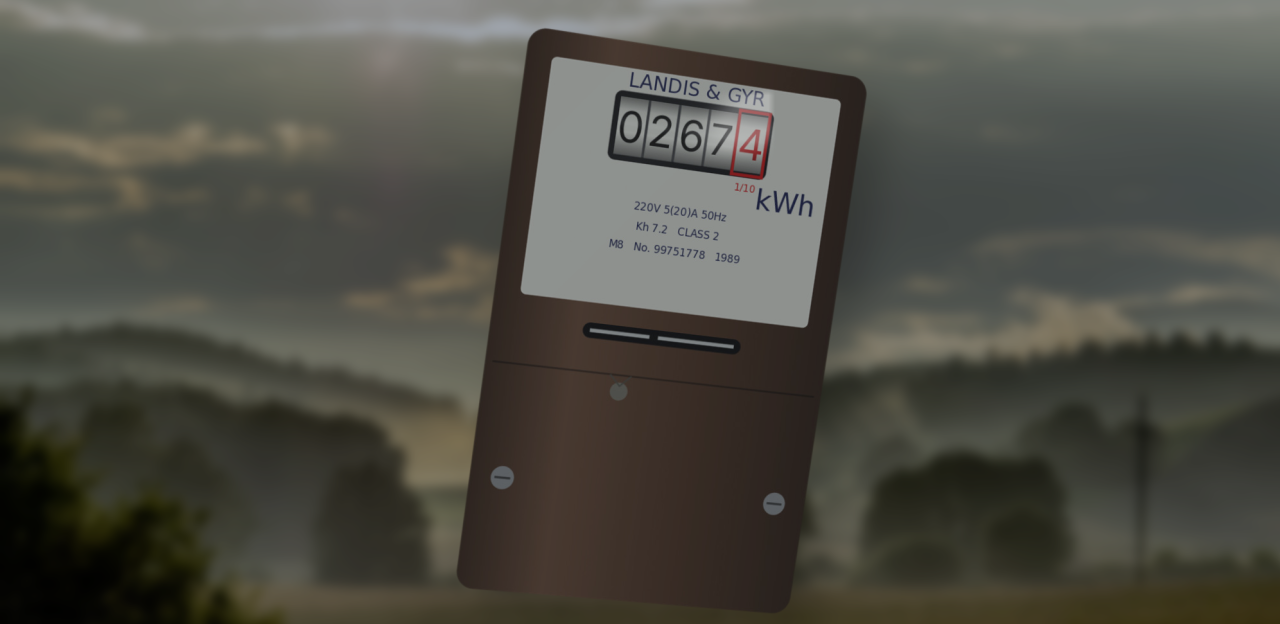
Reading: 267.4kWh
